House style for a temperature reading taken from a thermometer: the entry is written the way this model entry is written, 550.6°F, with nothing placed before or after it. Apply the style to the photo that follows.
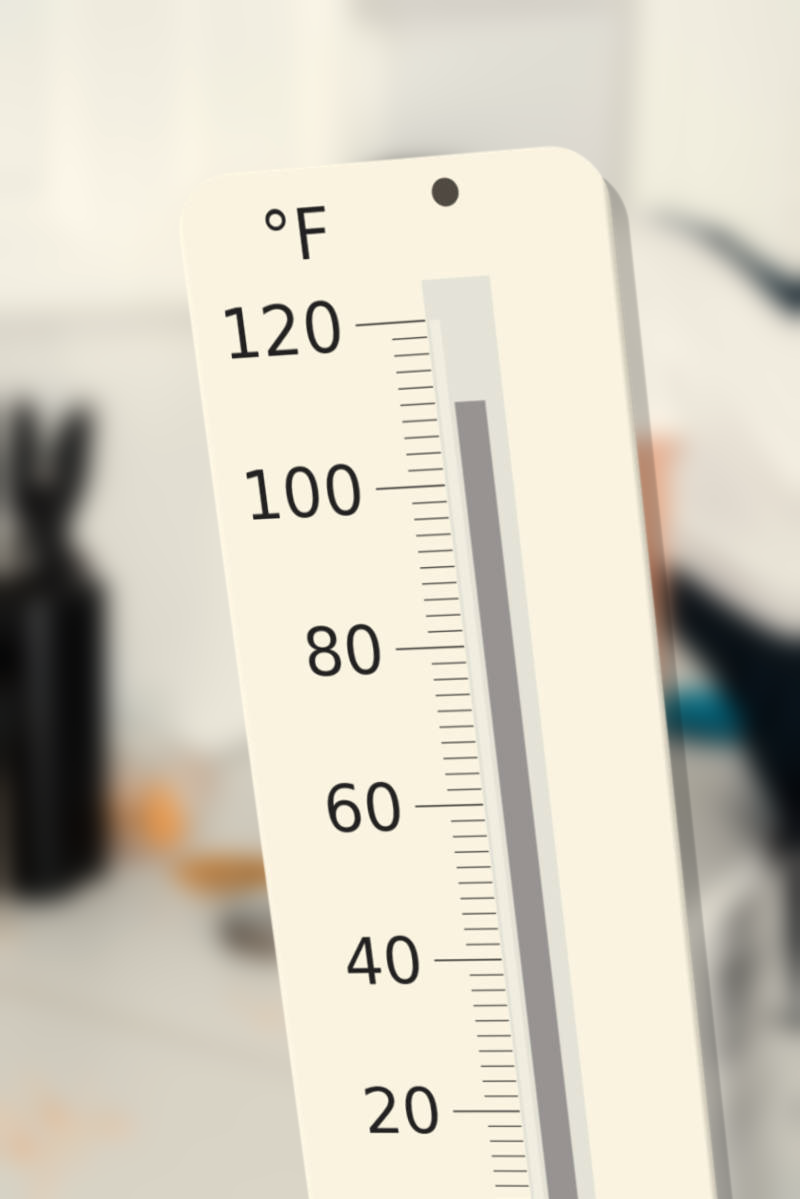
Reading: 110°F
